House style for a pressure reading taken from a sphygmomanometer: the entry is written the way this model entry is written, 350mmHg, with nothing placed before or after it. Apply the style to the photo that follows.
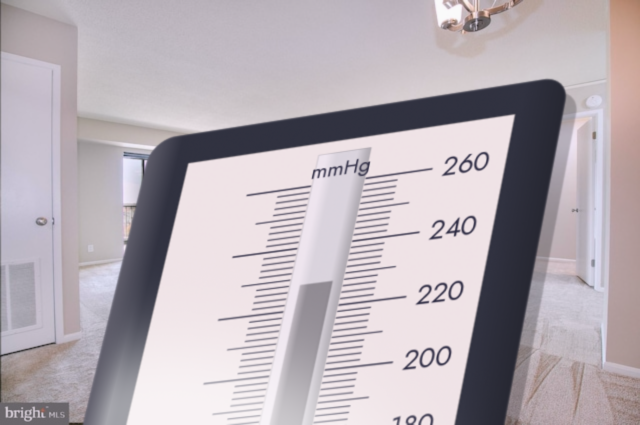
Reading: 228mmHg
